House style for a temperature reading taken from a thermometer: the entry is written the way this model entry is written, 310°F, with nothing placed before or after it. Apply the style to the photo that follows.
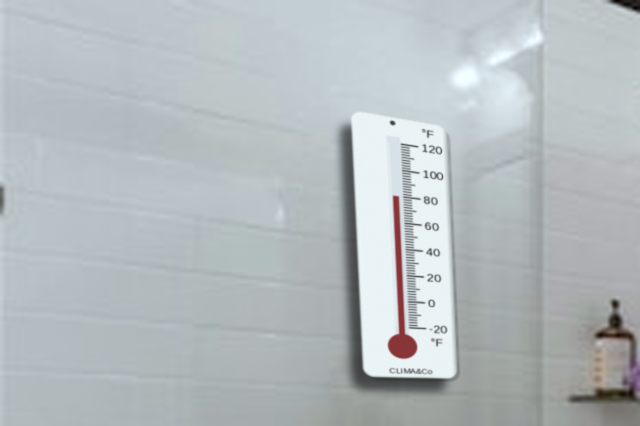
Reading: 80°F
